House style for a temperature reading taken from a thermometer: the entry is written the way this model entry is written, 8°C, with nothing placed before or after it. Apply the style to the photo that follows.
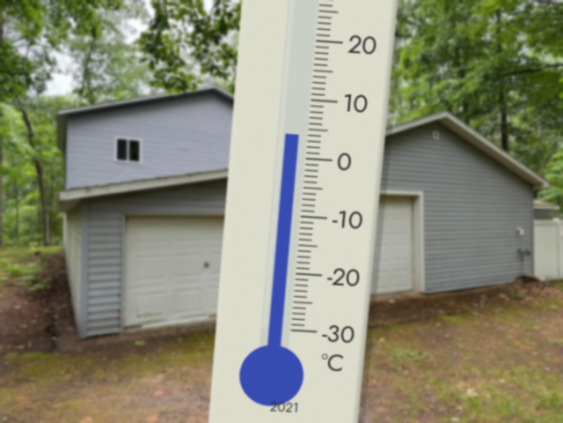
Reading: 4°C
